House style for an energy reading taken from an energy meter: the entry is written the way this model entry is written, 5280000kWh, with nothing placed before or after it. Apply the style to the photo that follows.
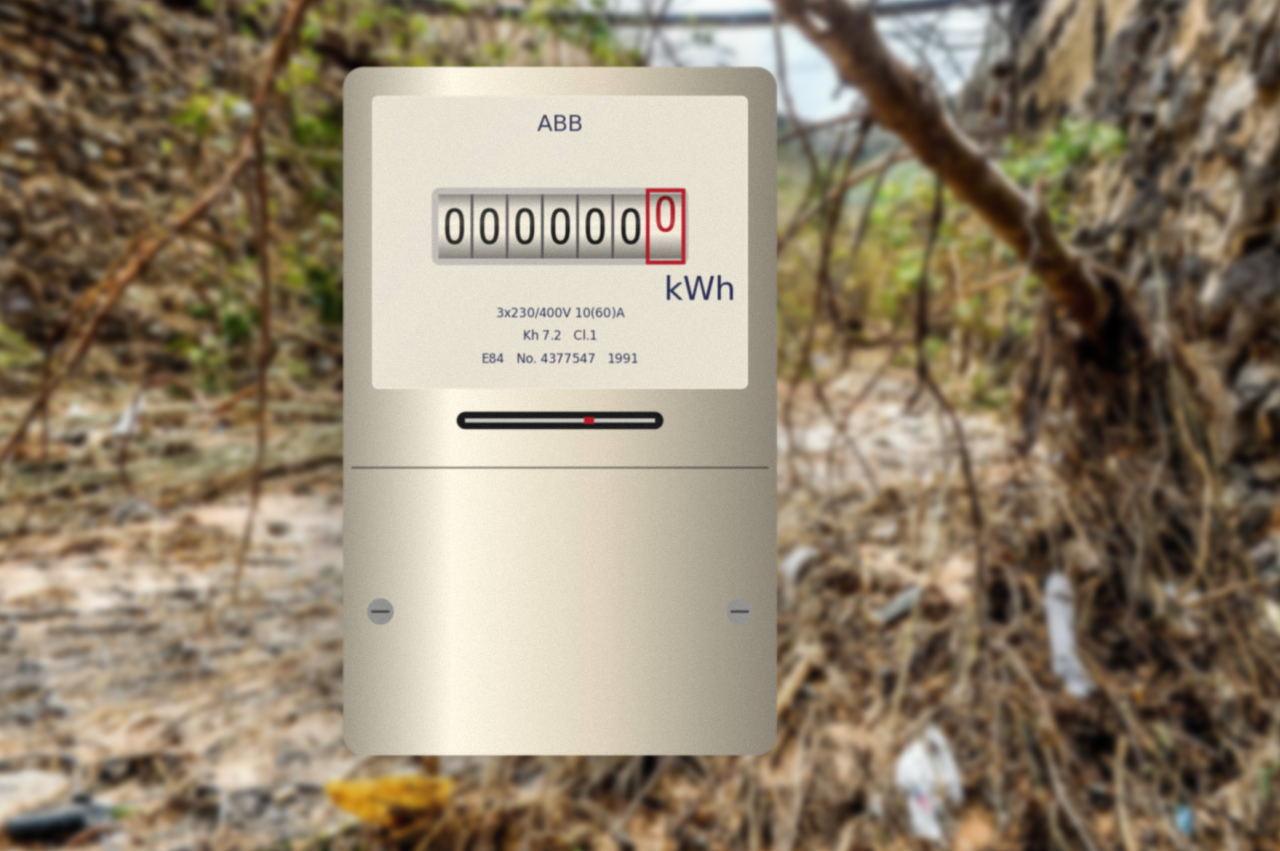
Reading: 0.0kWh
